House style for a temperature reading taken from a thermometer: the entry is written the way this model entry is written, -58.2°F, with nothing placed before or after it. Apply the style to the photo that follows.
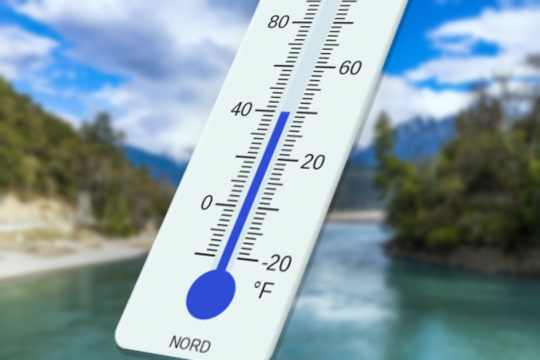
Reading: 40°F
